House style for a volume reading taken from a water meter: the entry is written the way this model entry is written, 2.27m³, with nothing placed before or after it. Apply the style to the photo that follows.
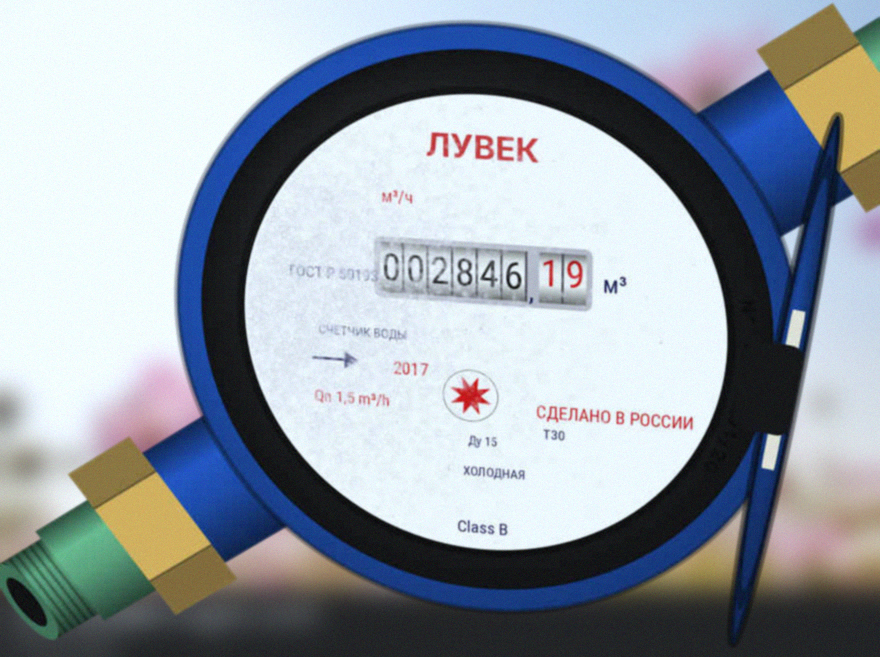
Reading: 2846.19m³
